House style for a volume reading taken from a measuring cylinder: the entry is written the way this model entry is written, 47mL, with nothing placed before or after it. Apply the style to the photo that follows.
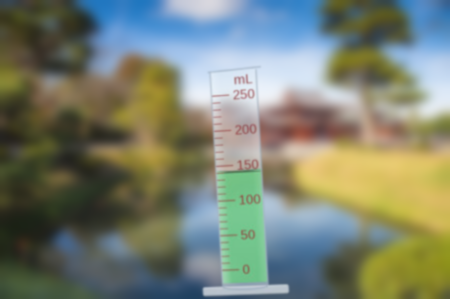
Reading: 140mL
